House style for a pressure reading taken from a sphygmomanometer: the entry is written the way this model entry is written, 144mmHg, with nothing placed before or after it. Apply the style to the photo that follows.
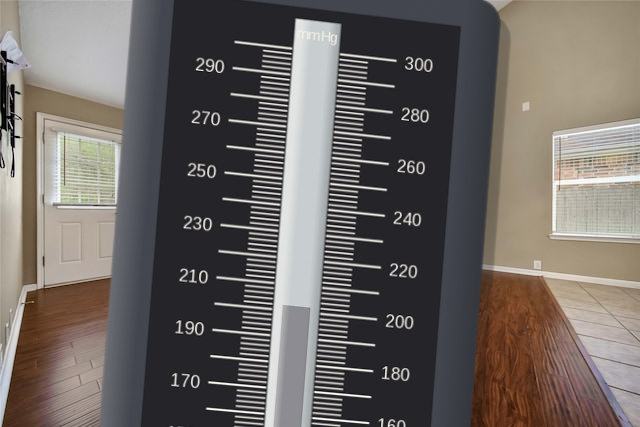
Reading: 202mmHg
